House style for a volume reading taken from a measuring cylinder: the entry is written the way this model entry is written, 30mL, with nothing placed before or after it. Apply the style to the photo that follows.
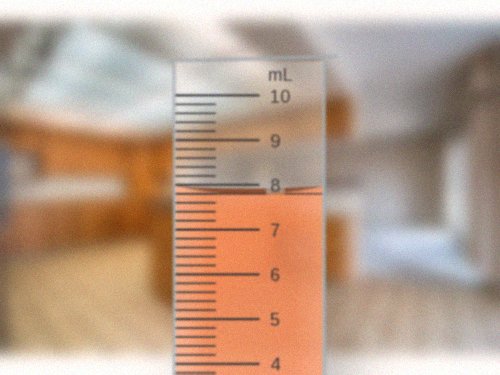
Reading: 7.8mL
